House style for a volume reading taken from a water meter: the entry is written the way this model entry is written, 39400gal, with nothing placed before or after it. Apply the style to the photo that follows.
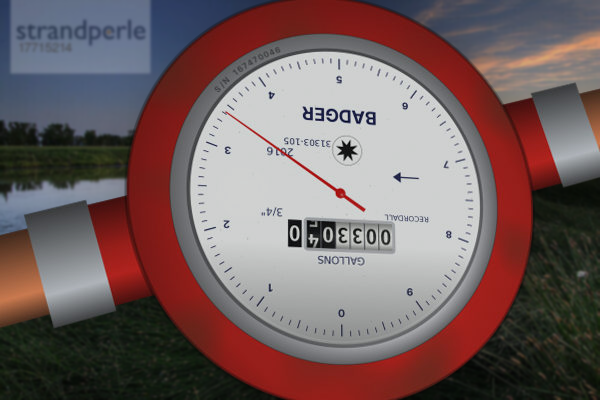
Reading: 33043.4gal
